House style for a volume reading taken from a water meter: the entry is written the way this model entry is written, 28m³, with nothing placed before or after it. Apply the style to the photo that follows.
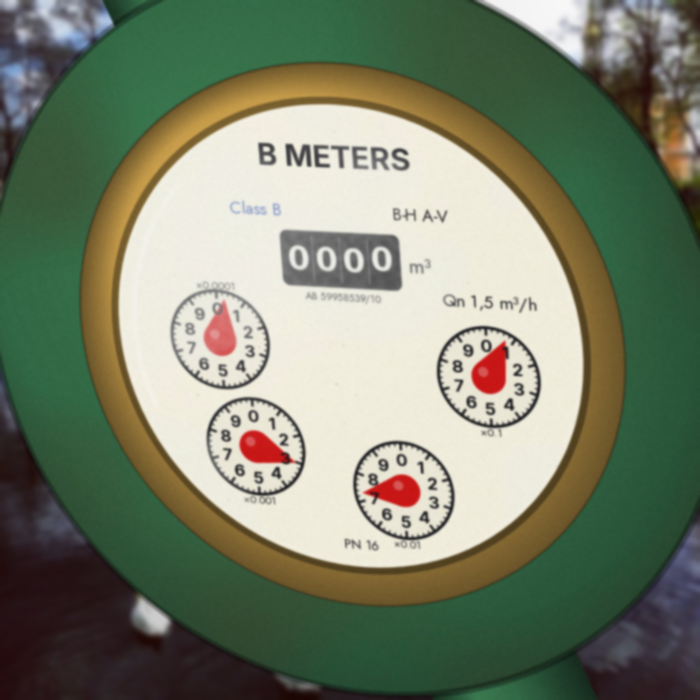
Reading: 0.0730m³
